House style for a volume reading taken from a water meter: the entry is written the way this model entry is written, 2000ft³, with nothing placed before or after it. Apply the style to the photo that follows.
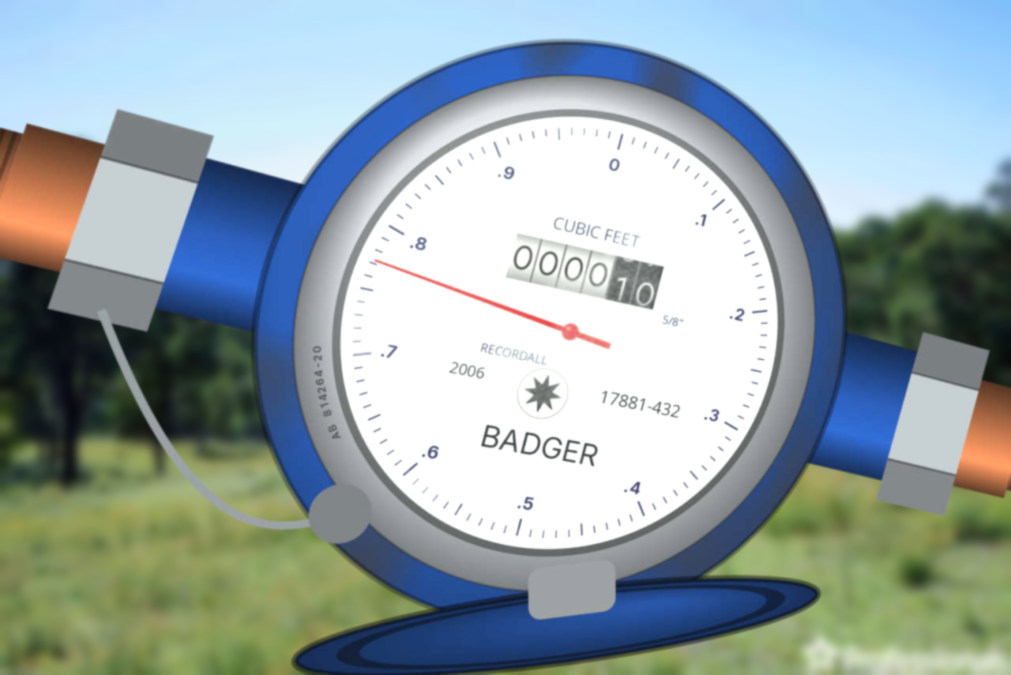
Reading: 9.77ft³
